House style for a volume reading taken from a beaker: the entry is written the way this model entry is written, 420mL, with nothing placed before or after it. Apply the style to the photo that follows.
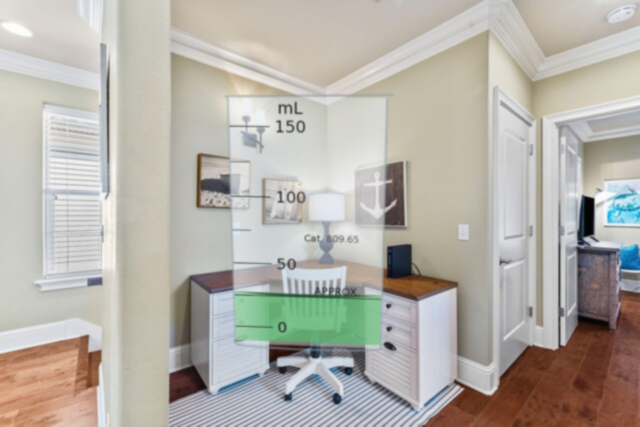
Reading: 25mL
